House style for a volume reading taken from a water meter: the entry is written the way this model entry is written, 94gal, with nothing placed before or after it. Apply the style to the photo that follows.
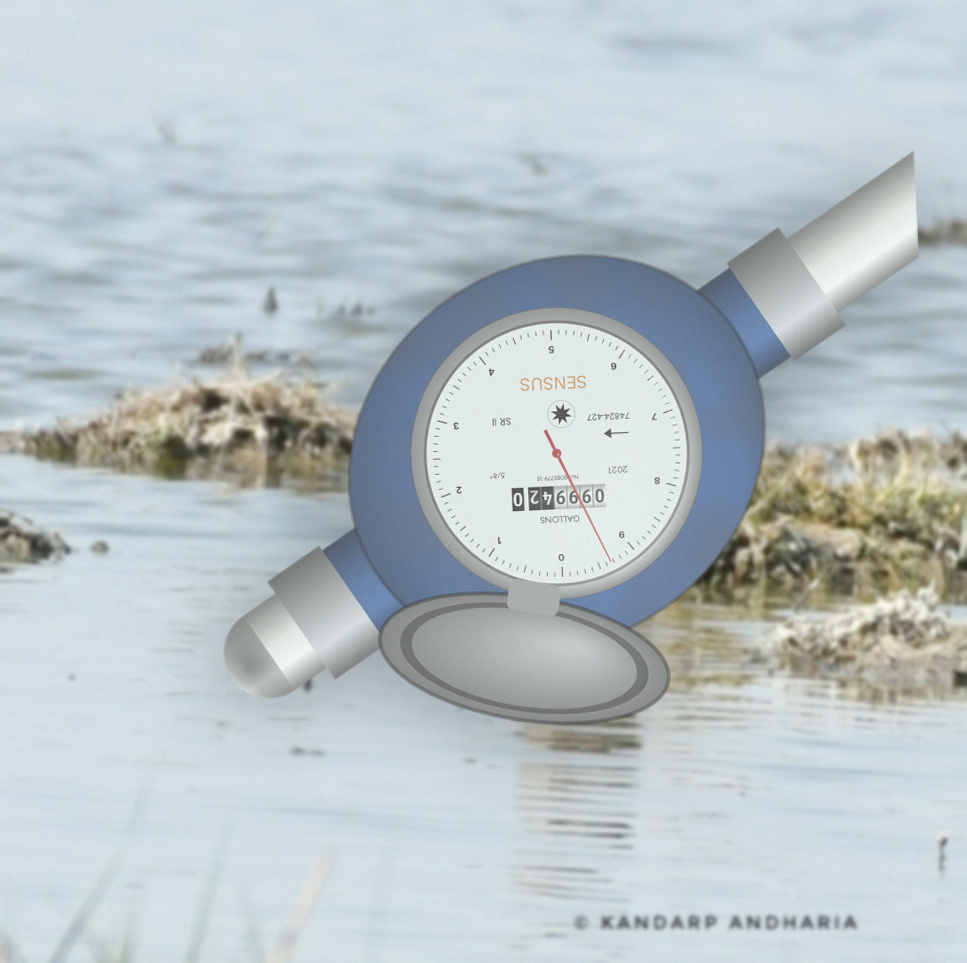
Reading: 999419.3gal
